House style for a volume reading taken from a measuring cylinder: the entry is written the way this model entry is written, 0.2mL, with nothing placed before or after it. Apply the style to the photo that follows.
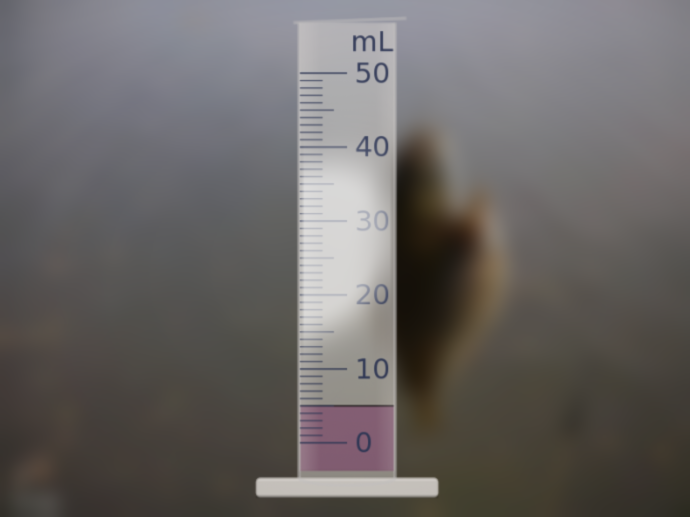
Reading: 5mL
